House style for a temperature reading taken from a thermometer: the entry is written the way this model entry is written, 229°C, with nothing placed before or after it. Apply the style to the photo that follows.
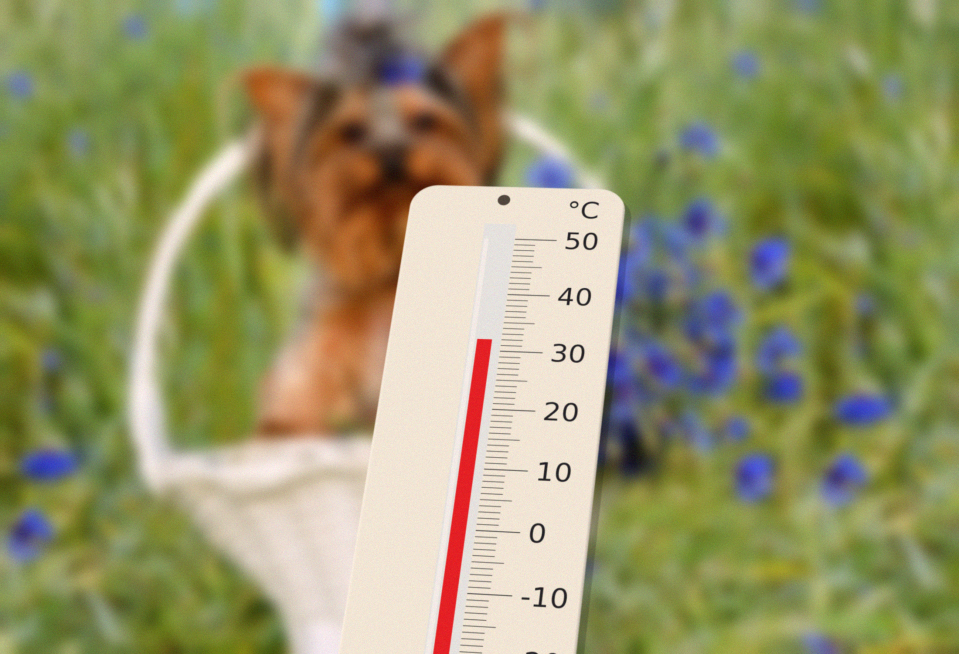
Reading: 32°C
